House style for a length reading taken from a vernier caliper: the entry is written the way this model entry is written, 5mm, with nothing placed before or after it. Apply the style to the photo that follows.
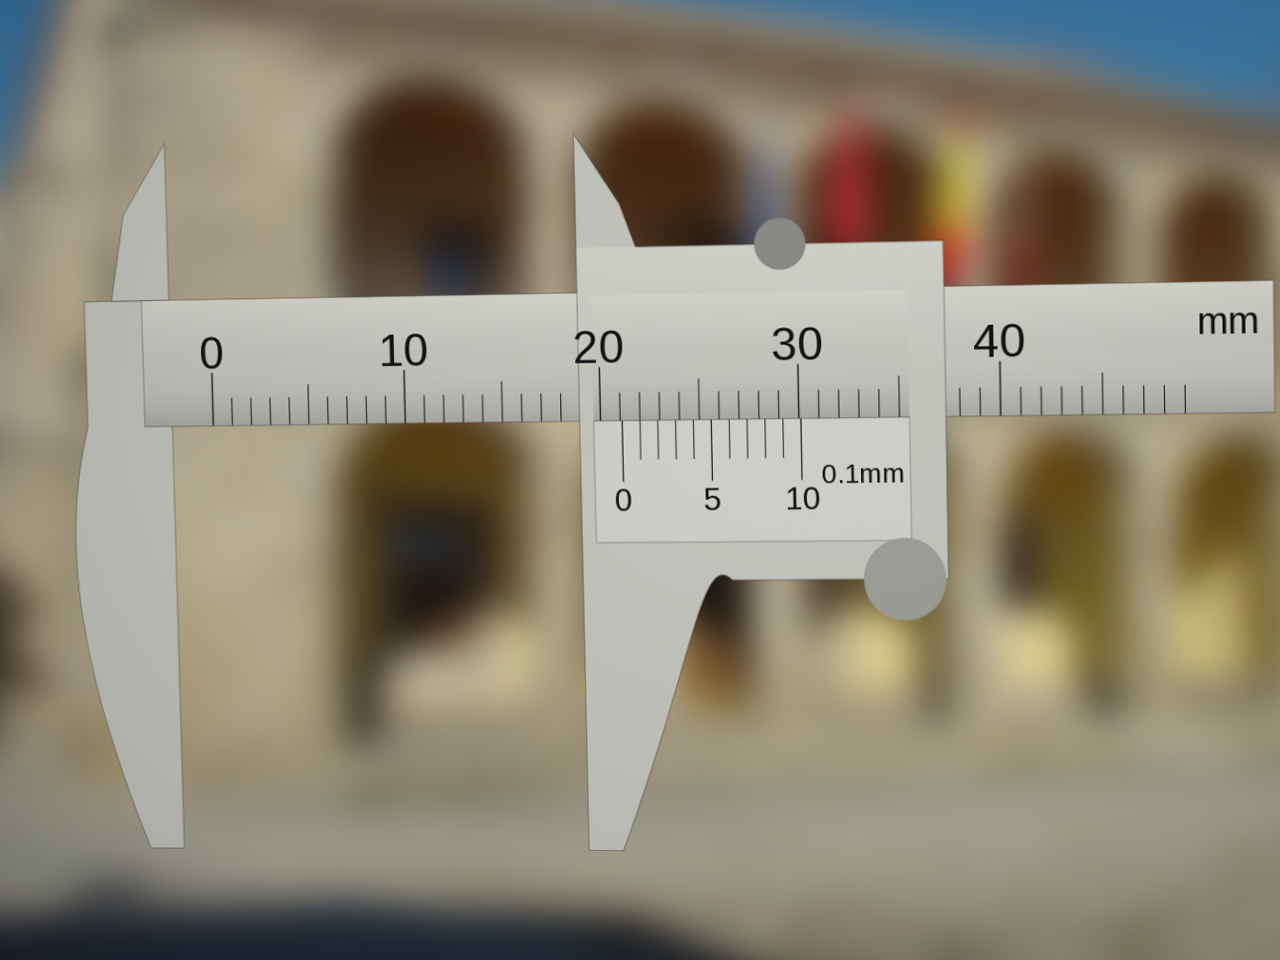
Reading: 21.1mm
